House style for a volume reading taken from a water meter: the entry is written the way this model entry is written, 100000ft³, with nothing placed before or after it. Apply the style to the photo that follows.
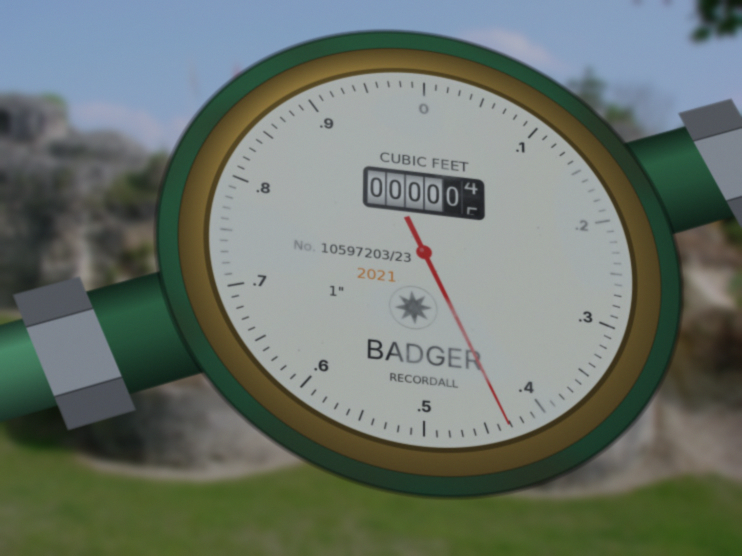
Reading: 4.43ft³
